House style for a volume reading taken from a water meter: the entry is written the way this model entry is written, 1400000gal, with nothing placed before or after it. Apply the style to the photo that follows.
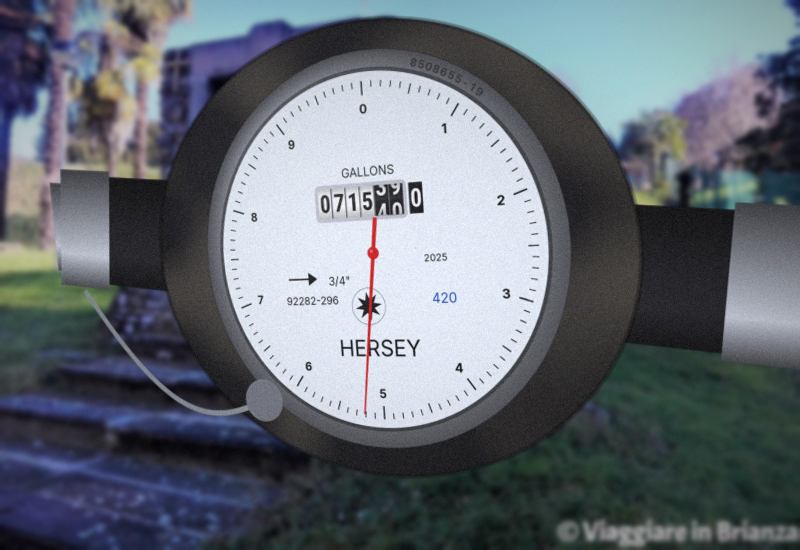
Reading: 715395.2gal
